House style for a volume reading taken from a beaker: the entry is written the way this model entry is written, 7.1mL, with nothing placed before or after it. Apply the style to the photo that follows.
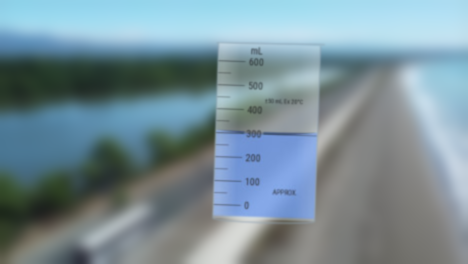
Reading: 300mL
